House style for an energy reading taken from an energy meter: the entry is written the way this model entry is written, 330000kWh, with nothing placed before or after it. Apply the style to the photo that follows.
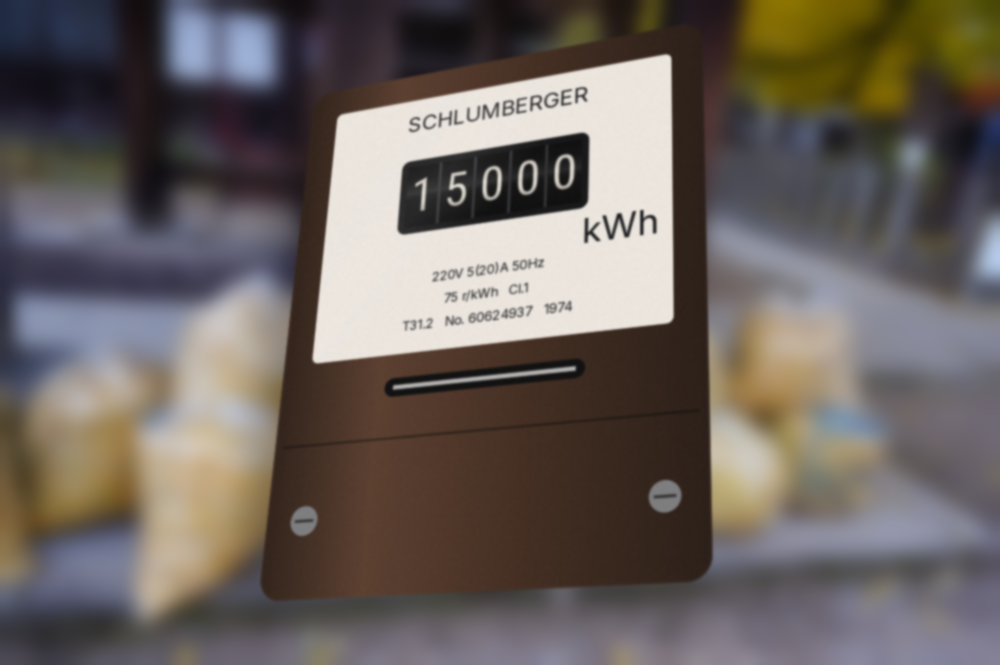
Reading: 15000kWh
